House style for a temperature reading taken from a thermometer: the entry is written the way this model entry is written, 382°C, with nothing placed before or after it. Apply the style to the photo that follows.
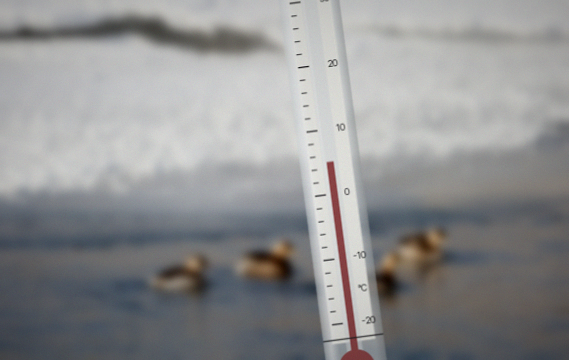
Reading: 5°C
